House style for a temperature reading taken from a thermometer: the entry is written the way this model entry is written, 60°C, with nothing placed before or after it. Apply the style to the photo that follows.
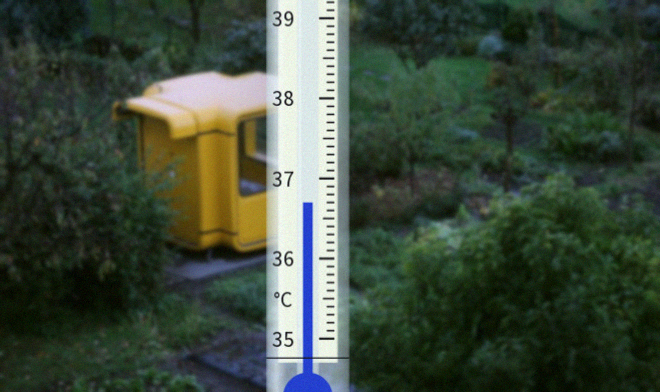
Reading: 36.7°C
